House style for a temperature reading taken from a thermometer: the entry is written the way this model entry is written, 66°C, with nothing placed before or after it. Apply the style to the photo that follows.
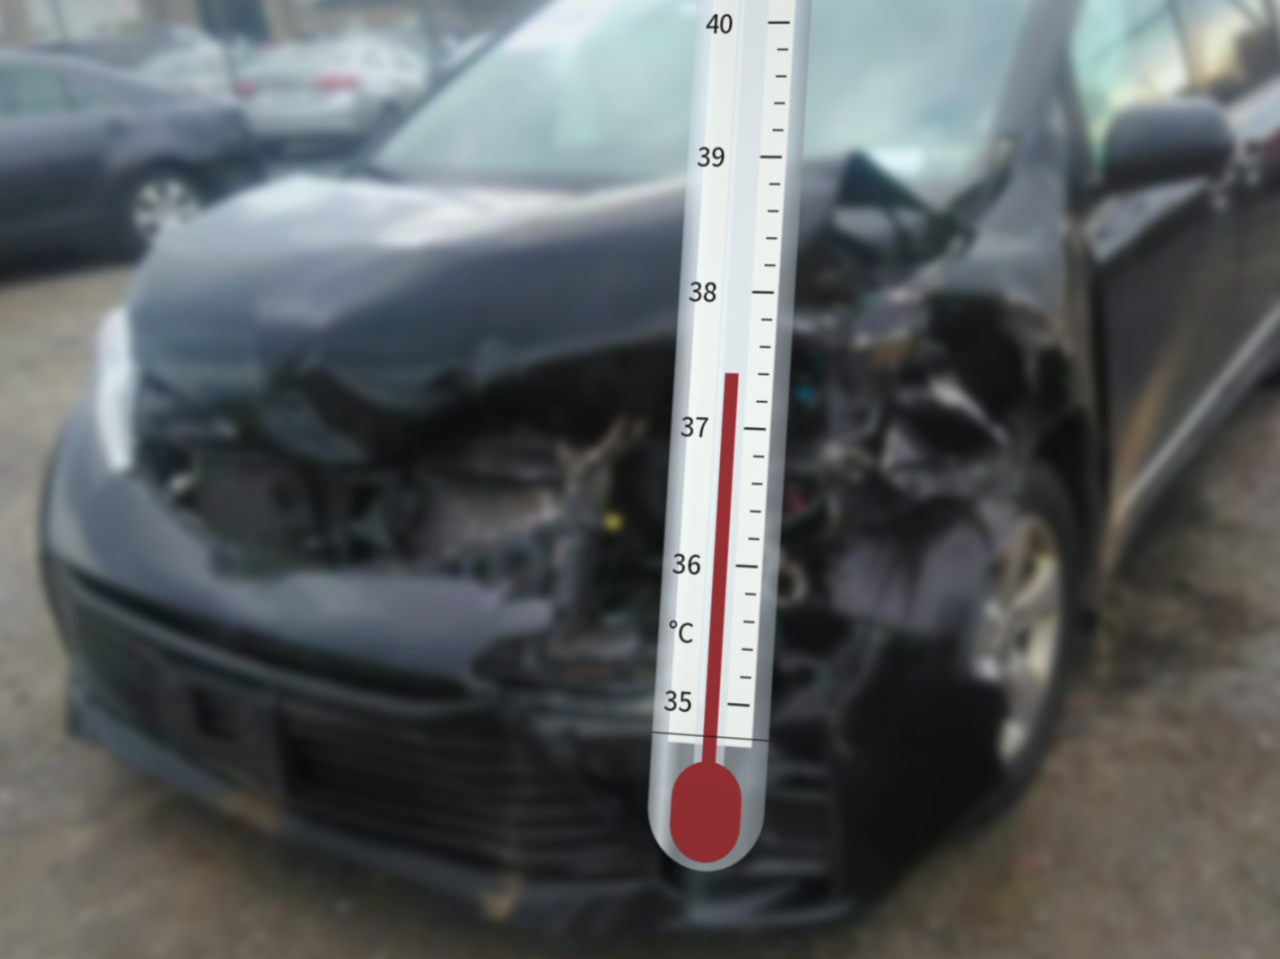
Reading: 37.4°C
